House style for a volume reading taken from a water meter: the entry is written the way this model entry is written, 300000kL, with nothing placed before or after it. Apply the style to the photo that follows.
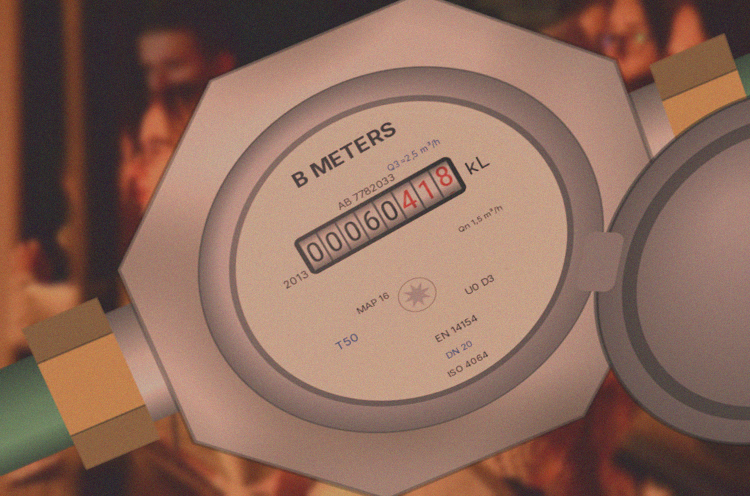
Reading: 60.418kL
